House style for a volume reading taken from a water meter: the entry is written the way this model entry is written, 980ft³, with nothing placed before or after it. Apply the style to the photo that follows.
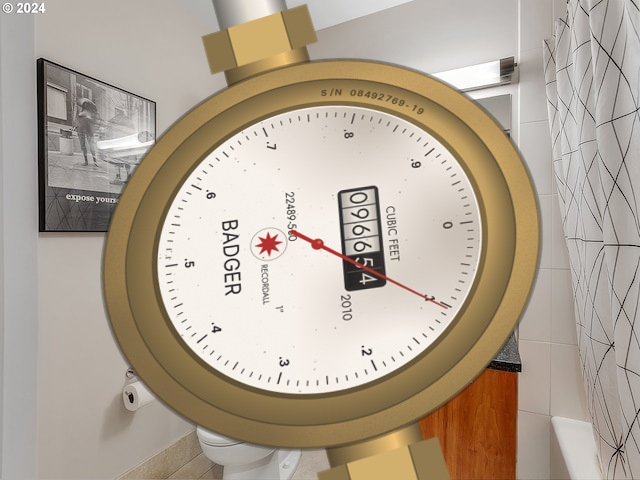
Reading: 96654.10ft³
